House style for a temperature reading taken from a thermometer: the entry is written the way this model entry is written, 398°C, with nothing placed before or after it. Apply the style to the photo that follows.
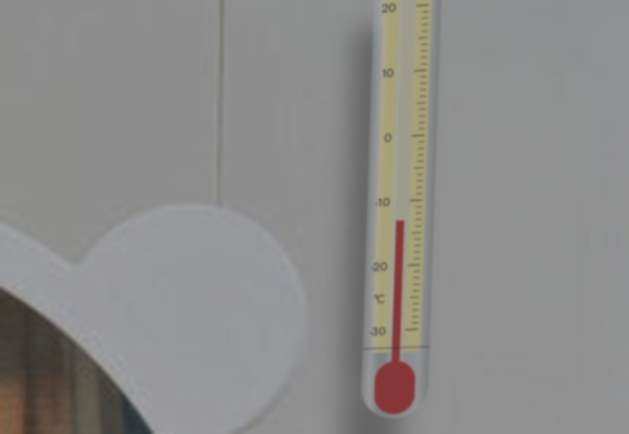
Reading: -13°C
